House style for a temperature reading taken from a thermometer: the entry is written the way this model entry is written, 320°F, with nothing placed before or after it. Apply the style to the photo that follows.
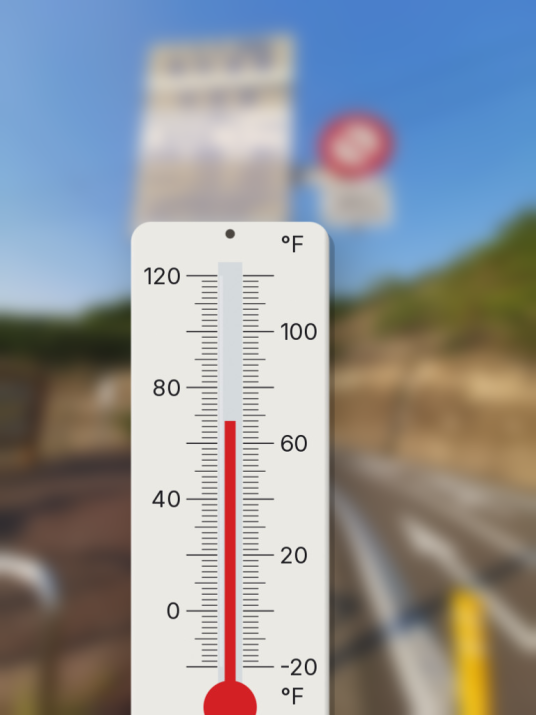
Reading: 68°F
